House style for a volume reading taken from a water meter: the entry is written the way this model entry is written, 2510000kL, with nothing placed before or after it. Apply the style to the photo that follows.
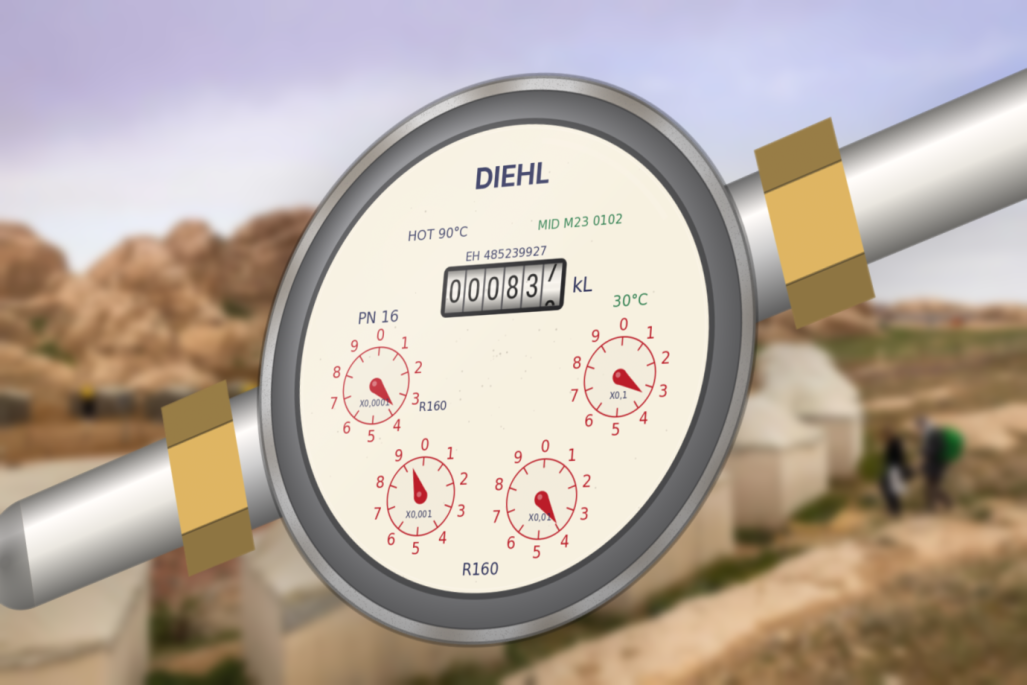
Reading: 837.3393kL
